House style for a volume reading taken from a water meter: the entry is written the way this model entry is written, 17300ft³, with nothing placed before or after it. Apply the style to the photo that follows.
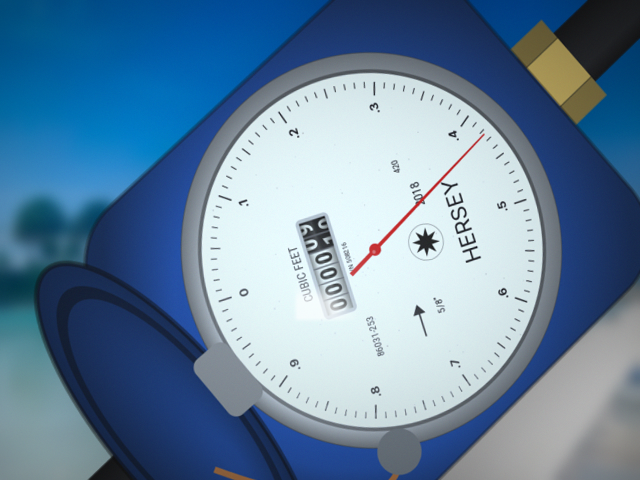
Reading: 9.42ft³
